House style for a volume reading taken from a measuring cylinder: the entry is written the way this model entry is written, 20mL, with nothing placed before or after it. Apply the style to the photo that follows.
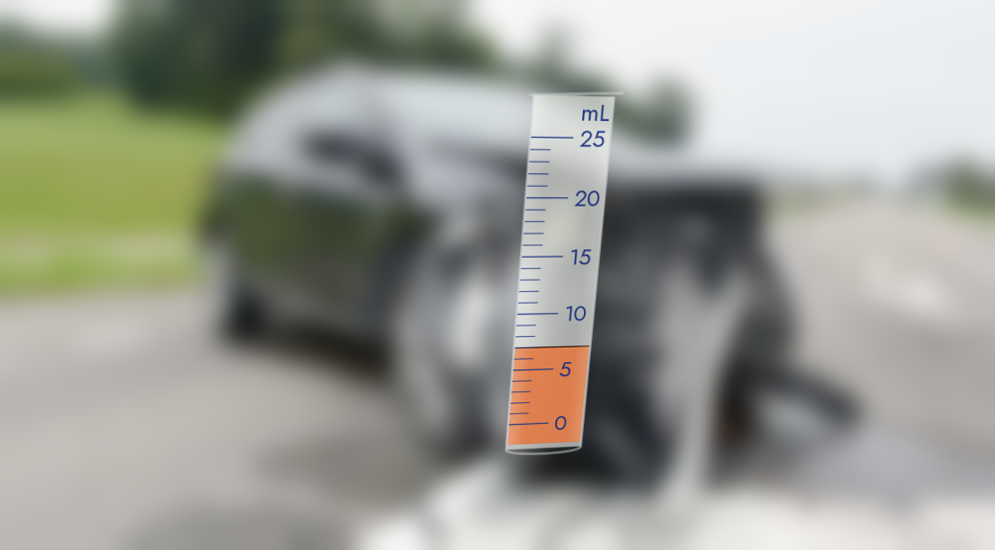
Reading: 7mL
